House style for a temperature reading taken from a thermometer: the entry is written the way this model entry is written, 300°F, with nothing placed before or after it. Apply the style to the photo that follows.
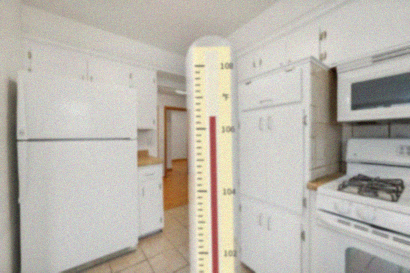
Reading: 106.4°F
